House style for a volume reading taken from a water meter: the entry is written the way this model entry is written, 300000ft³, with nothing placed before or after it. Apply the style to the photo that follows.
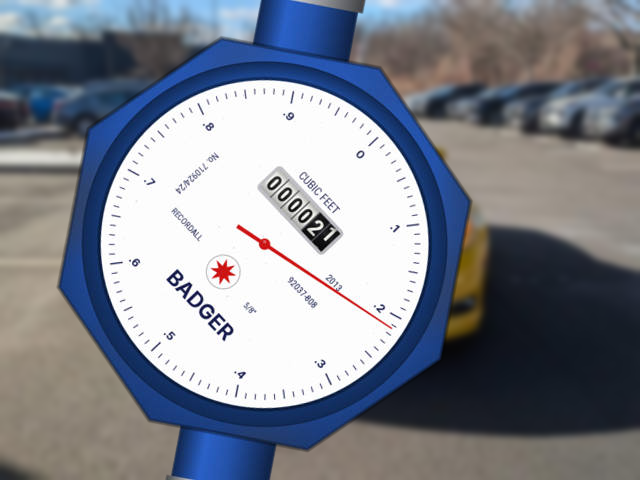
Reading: 21.21ft³
